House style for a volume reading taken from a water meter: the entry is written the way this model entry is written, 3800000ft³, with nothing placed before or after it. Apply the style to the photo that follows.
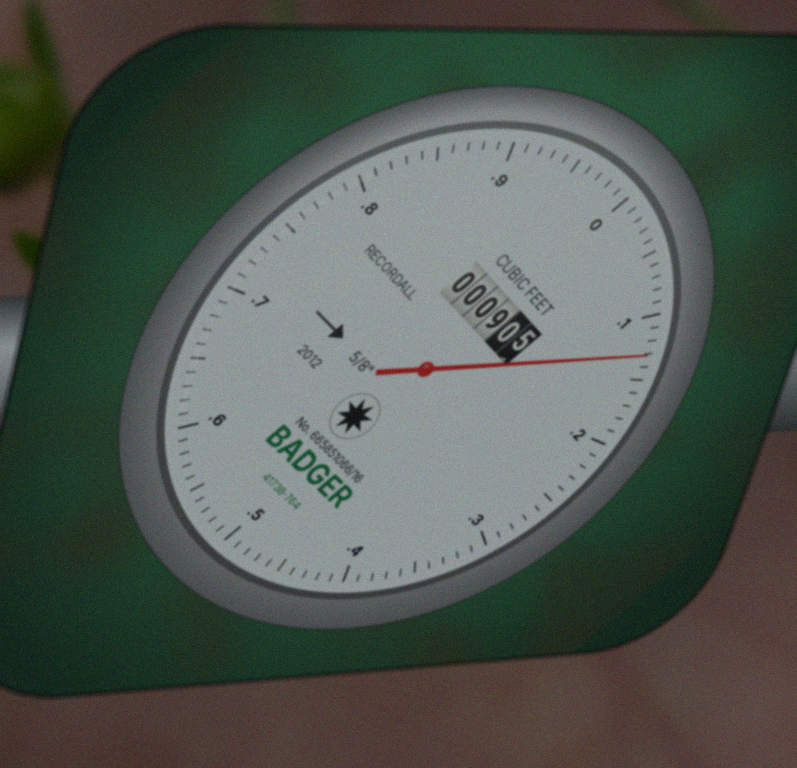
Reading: 905.13ft³
